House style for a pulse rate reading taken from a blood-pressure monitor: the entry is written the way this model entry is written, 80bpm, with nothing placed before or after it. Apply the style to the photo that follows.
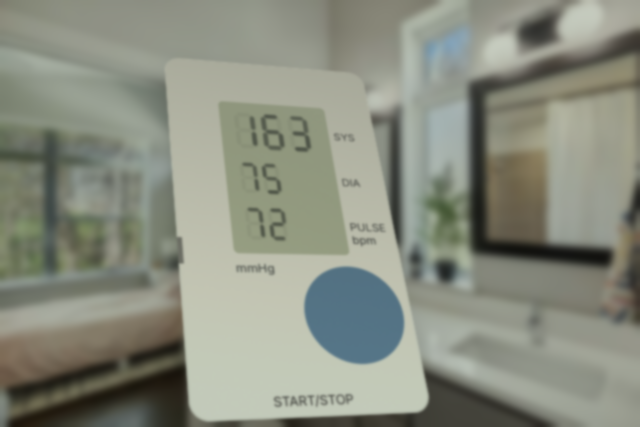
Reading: 72bpm
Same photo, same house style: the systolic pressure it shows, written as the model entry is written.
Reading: 163mmHg
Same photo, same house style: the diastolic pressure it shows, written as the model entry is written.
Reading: 75mmHg
